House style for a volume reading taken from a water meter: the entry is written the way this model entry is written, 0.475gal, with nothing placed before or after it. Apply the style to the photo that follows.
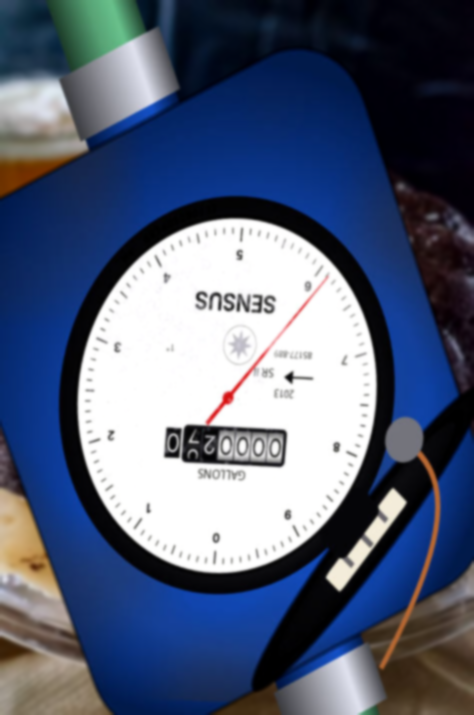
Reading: 266.1gal
